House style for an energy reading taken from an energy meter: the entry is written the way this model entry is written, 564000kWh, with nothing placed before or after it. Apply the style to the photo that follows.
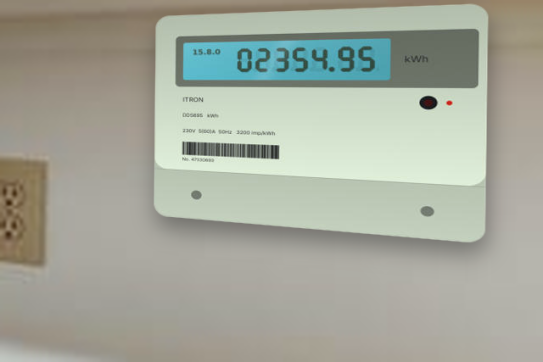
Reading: 2354.95kWh
